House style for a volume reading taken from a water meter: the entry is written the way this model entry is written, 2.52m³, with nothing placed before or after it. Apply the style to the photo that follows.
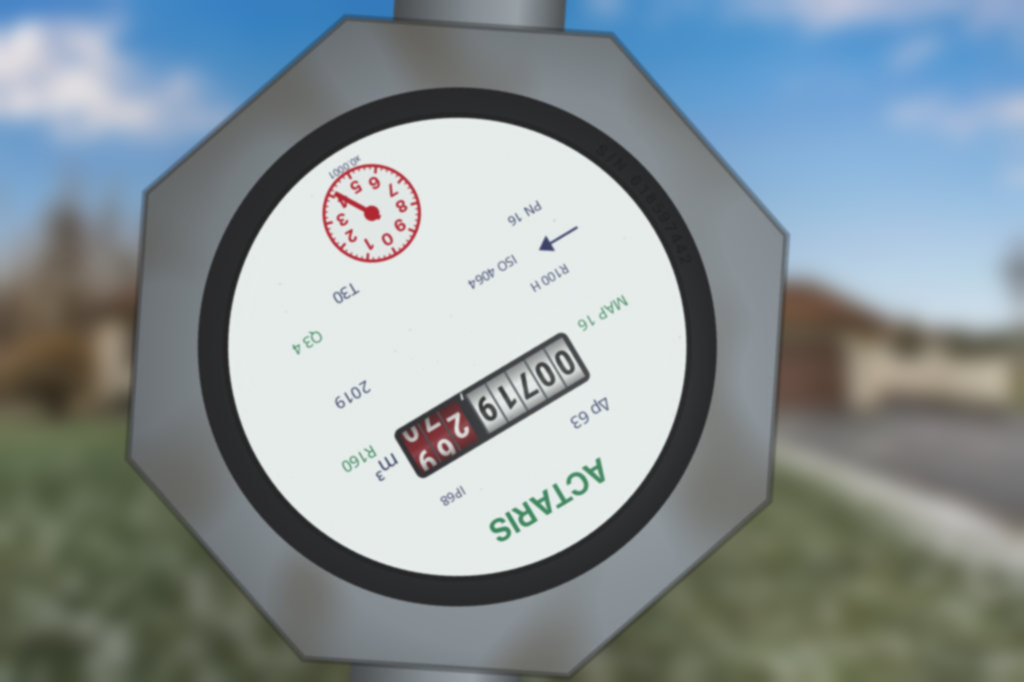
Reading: 719.2694m³
